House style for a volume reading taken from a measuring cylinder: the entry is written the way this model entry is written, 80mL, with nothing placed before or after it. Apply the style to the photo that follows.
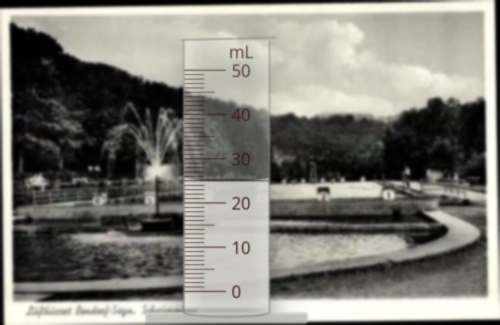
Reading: 25mL
